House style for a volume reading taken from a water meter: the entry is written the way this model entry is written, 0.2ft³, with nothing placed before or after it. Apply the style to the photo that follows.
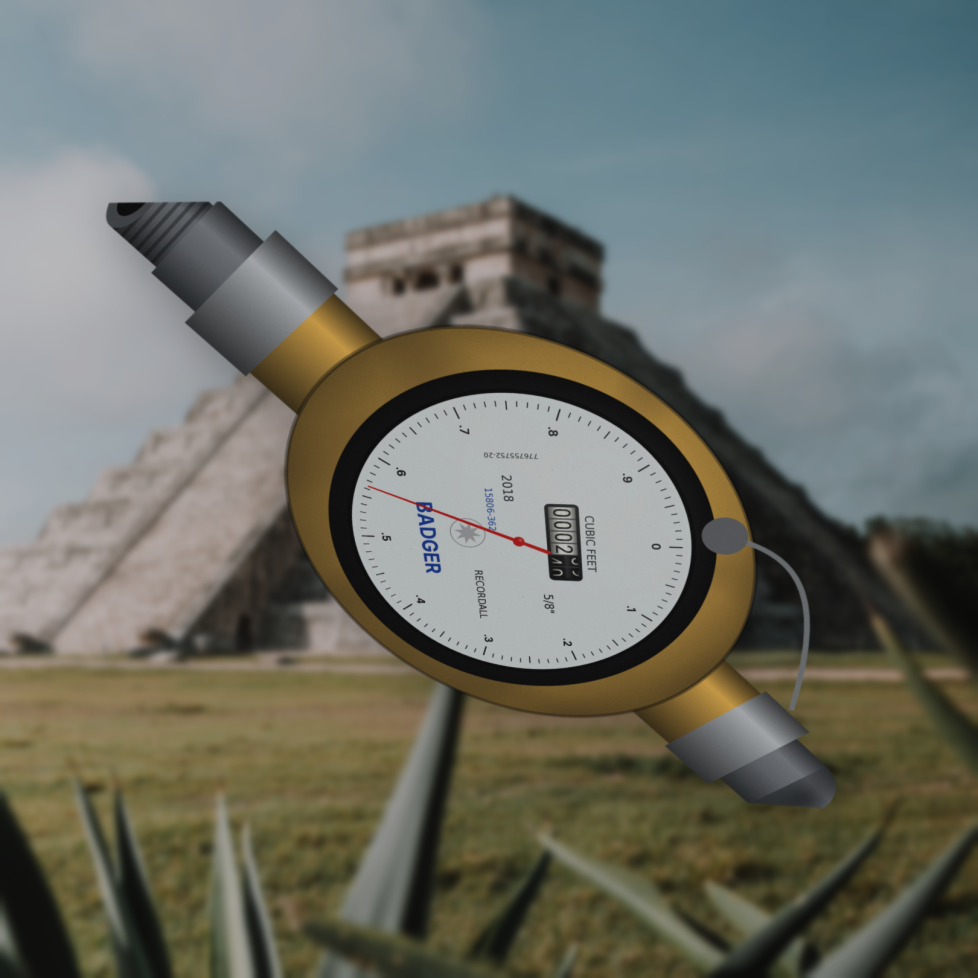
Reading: 239.56ft³
